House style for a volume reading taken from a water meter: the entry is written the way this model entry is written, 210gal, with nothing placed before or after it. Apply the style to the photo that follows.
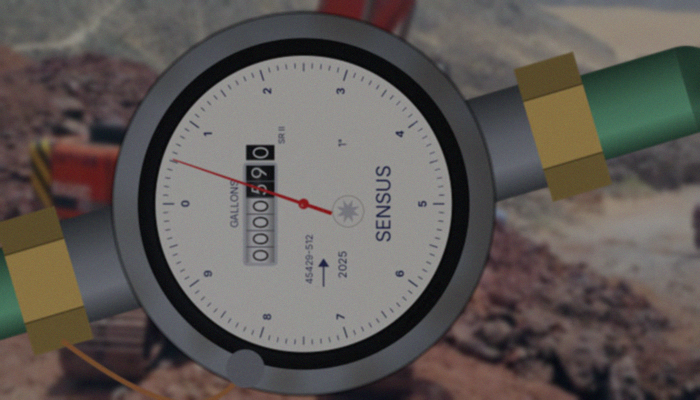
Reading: 590.5gal
